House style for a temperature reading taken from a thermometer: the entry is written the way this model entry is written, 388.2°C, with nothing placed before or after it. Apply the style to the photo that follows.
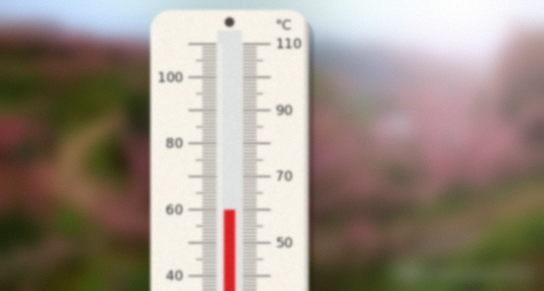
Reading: 60°C
